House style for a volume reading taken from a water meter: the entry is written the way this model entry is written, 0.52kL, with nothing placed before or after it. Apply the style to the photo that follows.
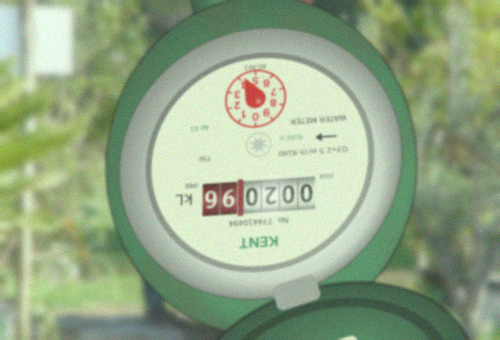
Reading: 20.964kL
